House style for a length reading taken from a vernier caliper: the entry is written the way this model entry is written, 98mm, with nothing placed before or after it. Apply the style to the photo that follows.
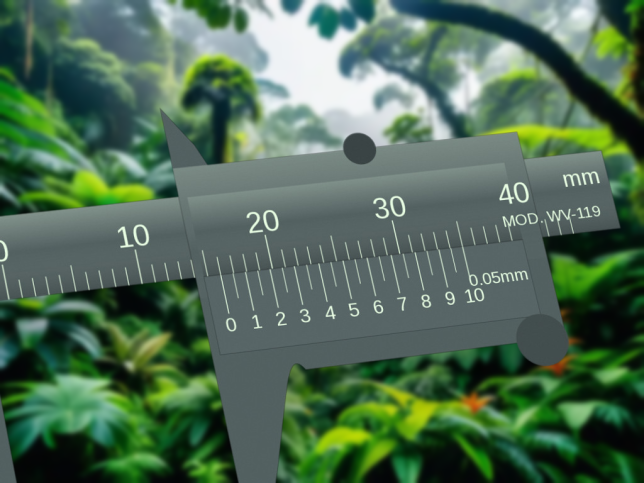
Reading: 16.0mm
